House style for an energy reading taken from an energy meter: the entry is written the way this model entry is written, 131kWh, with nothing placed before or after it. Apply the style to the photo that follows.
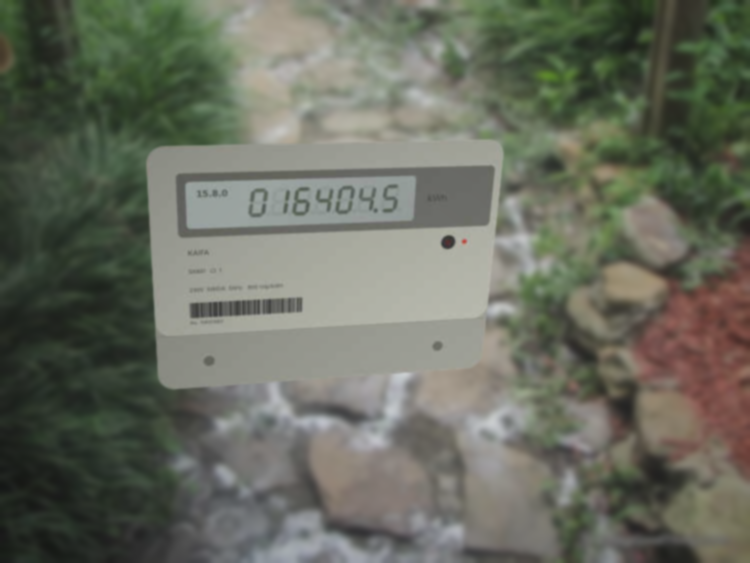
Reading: 16404.5kWh
